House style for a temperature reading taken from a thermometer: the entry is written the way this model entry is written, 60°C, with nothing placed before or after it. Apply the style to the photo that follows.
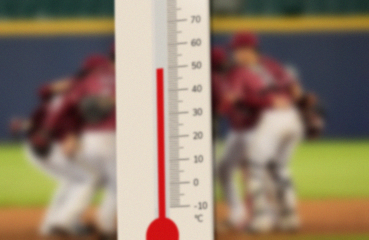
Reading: 50°C
